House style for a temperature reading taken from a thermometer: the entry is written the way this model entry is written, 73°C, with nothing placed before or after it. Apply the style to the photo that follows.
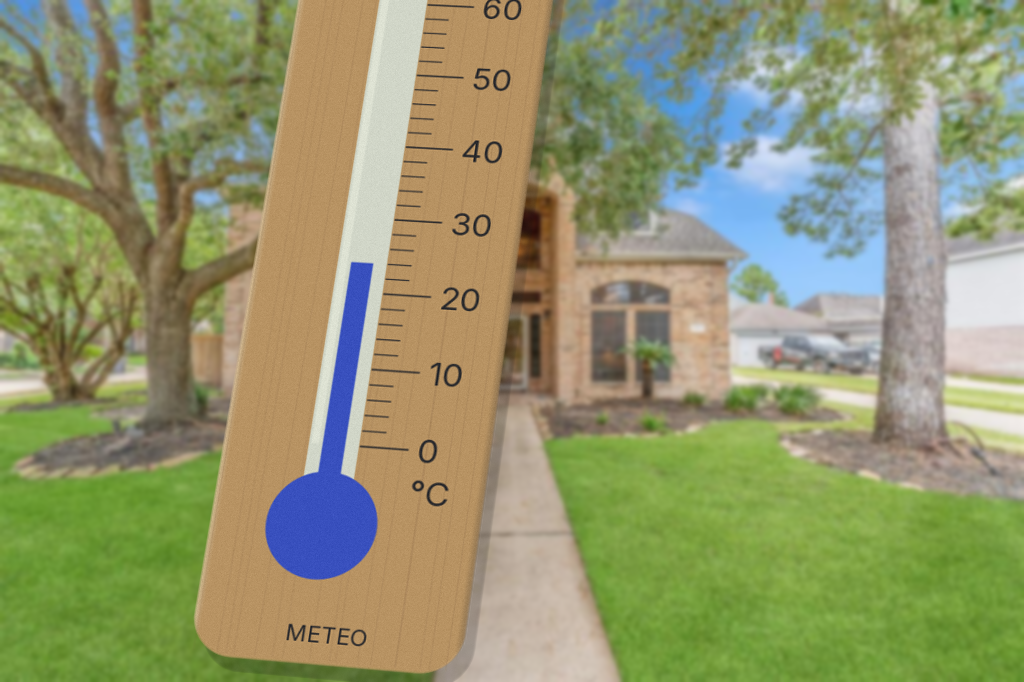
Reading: 24°C
